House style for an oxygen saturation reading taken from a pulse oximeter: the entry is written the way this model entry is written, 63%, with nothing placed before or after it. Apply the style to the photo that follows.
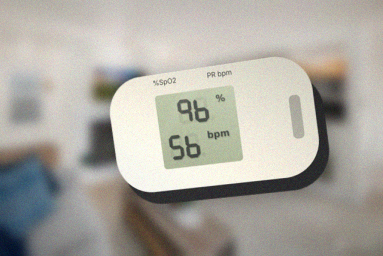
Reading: 96%
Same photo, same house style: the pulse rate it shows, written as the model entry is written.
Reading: 56bpm
